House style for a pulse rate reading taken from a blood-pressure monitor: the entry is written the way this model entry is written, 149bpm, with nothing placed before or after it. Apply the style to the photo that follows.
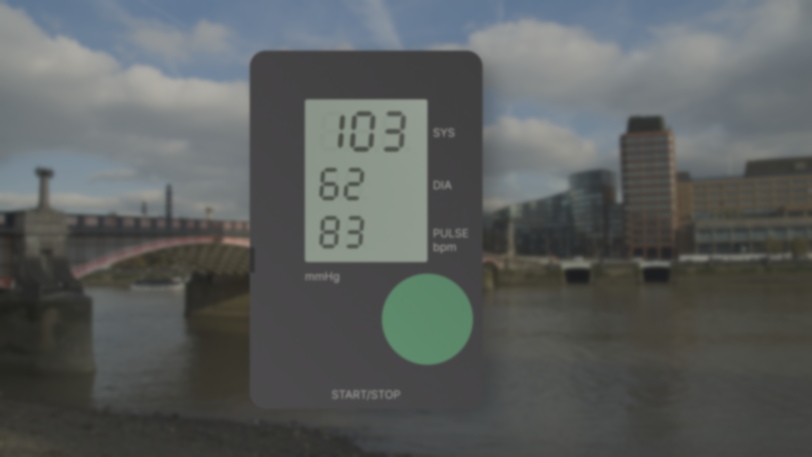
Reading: 83bpm
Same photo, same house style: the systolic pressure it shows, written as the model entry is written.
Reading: 103mmHg
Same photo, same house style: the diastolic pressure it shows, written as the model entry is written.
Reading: 62mmHg
